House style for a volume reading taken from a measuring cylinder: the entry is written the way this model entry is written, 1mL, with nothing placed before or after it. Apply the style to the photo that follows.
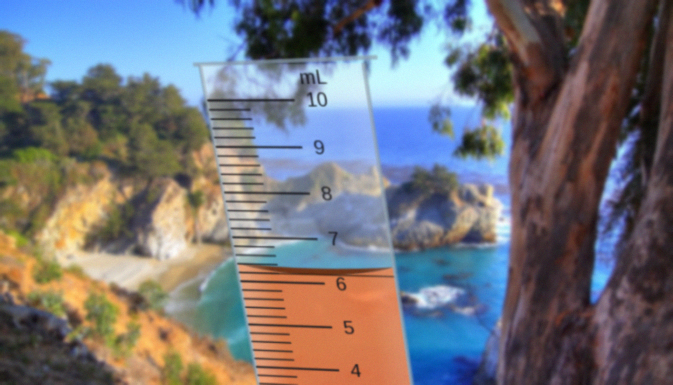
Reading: 6.2mL
